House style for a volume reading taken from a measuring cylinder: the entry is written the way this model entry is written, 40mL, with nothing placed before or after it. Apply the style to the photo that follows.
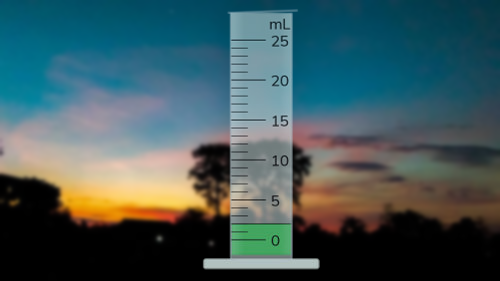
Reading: 2mL
